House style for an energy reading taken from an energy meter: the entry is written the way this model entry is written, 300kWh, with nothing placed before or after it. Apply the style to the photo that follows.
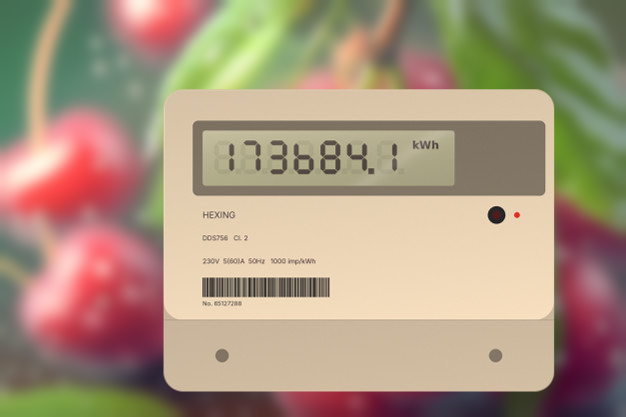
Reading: 173684.1kWh
